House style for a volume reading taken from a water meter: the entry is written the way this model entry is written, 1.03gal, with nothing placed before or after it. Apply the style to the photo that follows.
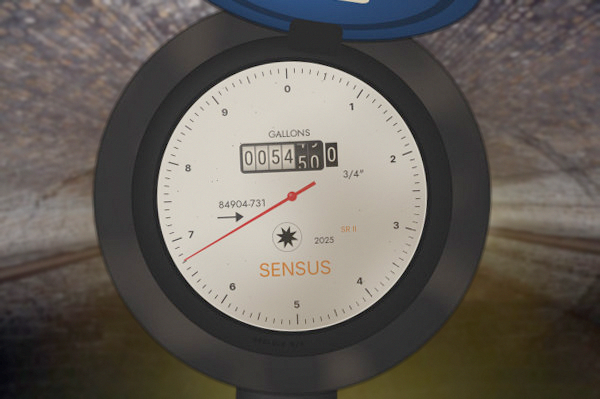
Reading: 54496.7gal
